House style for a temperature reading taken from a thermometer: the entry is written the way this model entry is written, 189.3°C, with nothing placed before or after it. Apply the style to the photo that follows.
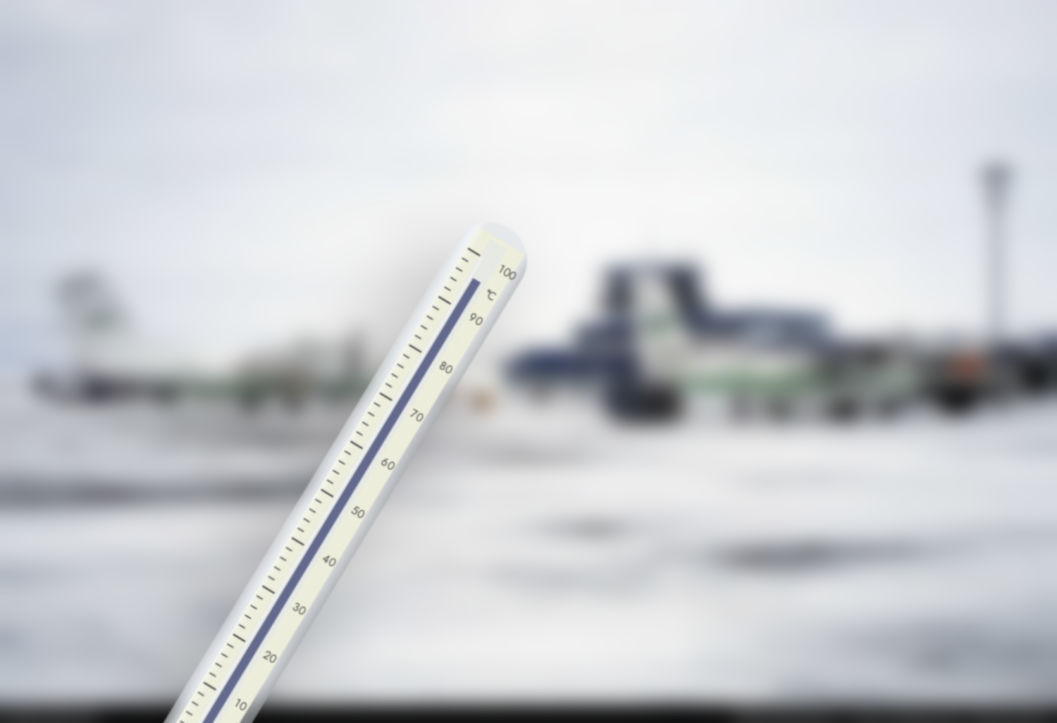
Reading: 96°C
